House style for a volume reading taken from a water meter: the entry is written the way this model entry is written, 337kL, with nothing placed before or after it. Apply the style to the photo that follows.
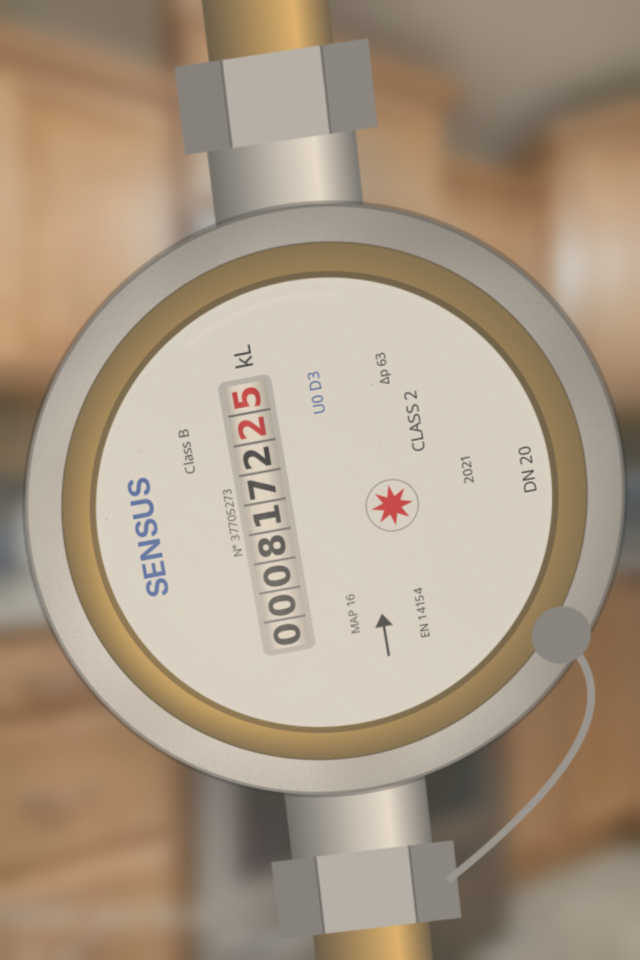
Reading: 8172.25kL
